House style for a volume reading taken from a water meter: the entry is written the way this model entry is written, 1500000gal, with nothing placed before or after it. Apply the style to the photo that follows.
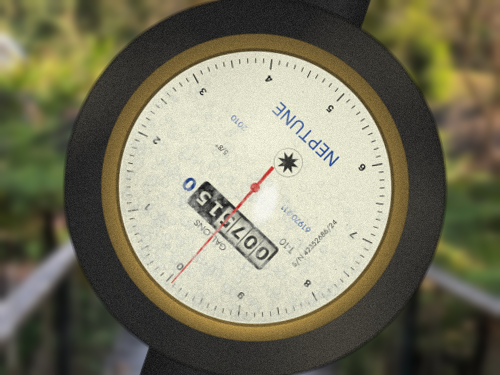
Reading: 75149.9gal
